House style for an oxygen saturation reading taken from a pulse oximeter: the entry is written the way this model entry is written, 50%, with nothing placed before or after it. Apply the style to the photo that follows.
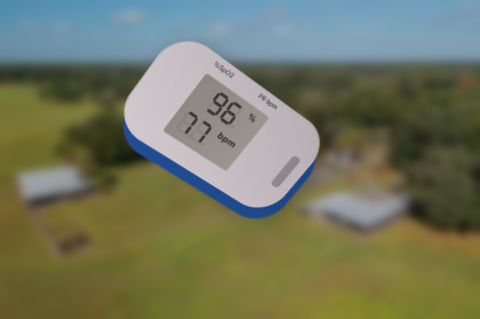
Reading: 96%
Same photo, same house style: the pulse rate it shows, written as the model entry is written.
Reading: 77bpm
